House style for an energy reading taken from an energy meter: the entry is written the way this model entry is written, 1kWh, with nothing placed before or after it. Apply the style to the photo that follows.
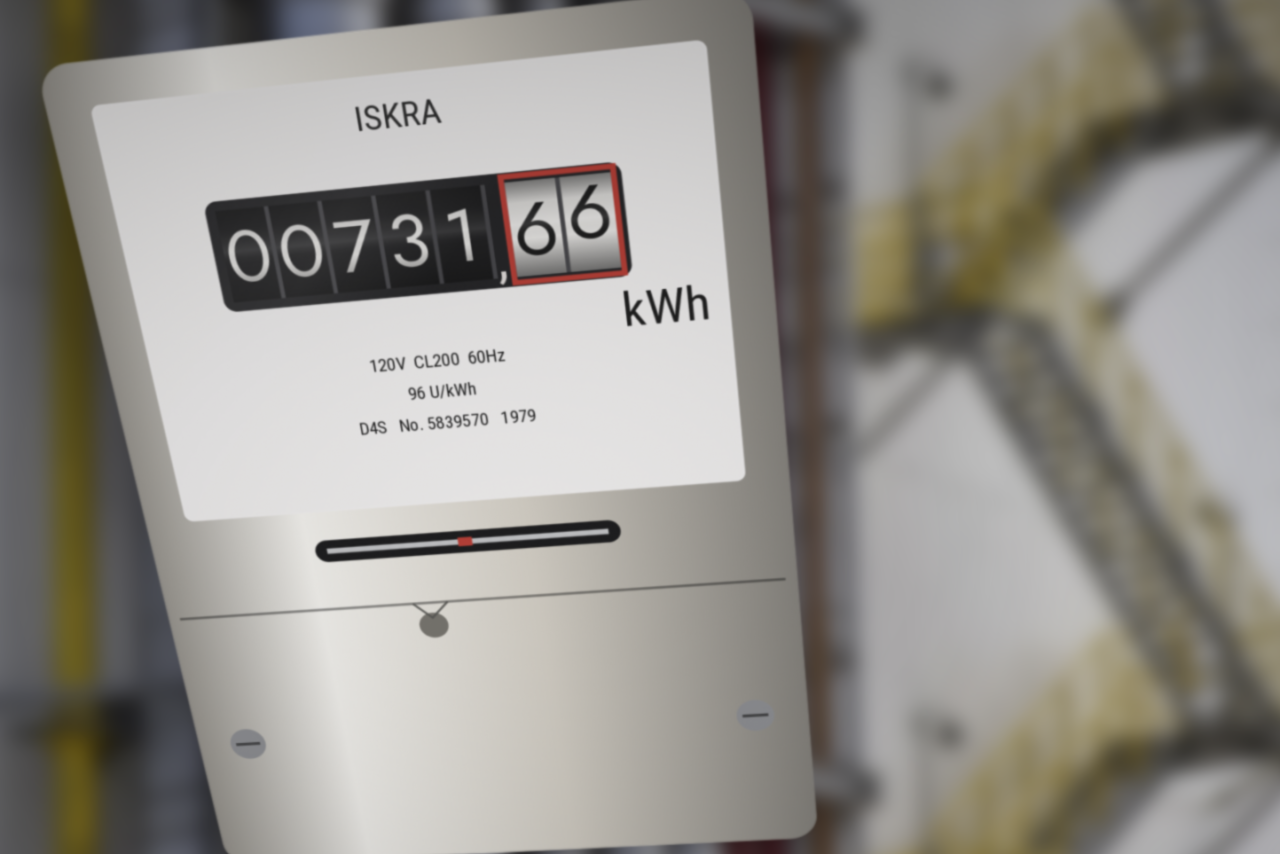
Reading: 731.66kWh
